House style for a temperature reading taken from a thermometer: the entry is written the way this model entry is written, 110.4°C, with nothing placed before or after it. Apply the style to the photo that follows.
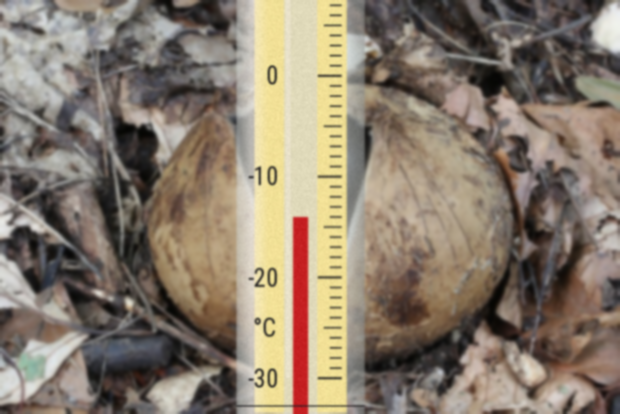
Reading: -14°C
